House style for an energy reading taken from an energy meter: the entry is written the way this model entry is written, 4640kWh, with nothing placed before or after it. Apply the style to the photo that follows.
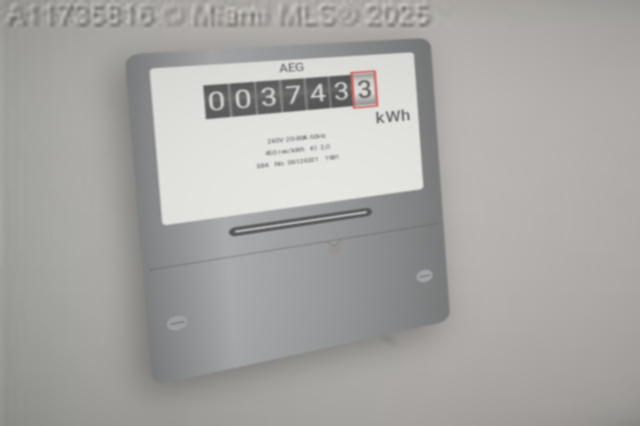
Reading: 3743.3kWh
